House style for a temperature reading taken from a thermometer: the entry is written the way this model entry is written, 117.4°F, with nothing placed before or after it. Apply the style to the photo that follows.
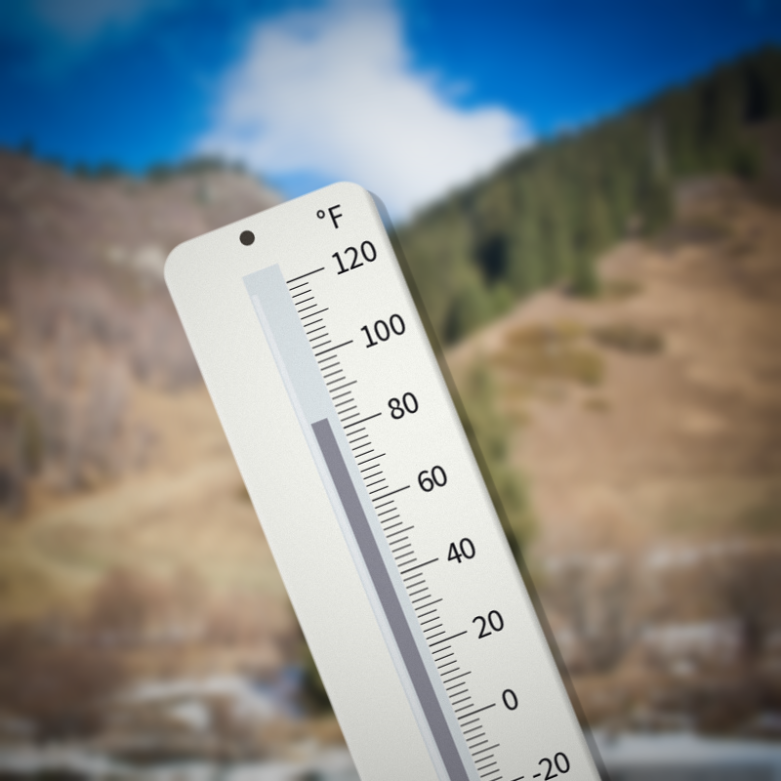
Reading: 84°F
